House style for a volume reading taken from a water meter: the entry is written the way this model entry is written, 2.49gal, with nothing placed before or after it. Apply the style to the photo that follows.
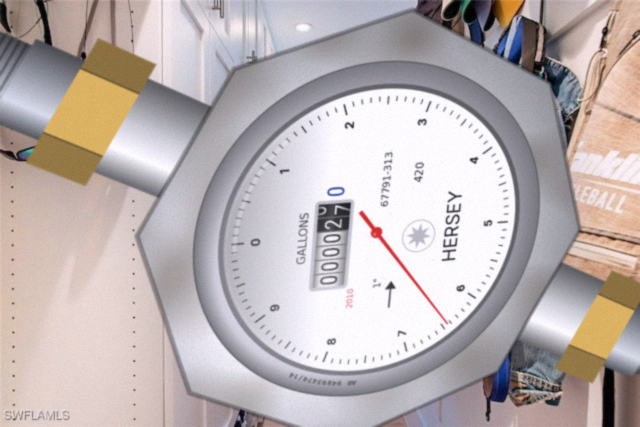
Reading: 266.4gal
